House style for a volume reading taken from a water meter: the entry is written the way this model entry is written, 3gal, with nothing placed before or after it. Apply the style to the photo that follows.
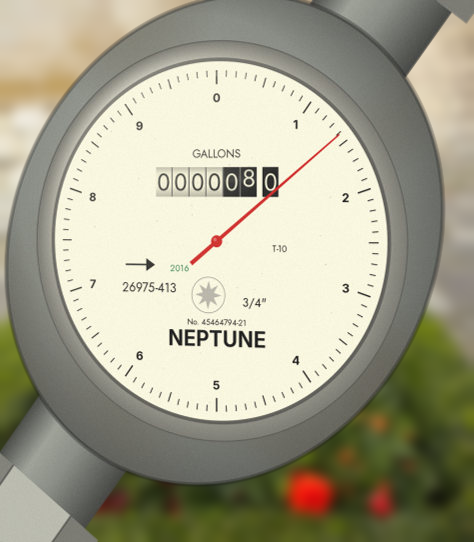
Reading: 81.4gal
